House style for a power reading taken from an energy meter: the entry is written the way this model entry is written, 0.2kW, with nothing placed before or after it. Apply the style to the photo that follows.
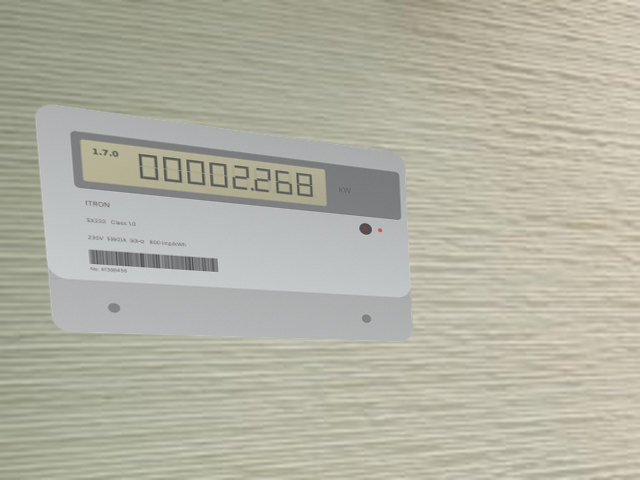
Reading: 2.268kW
